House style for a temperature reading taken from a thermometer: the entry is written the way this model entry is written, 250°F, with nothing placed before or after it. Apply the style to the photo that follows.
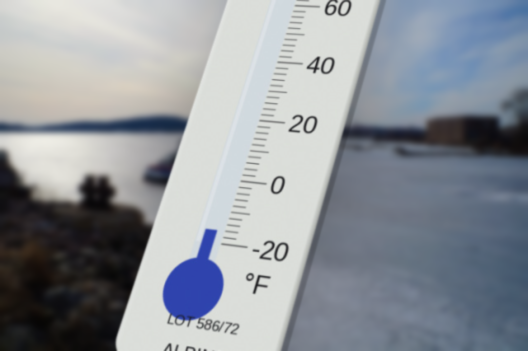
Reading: -16°F
